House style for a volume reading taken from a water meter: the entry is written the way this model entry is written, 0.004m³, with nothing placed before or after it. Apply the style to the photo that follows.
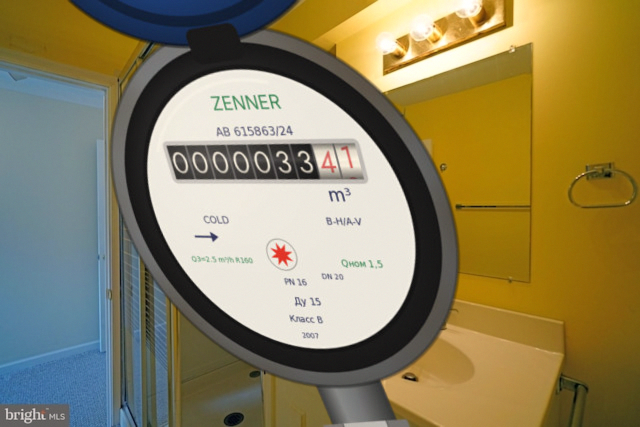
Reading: 33.41m³
